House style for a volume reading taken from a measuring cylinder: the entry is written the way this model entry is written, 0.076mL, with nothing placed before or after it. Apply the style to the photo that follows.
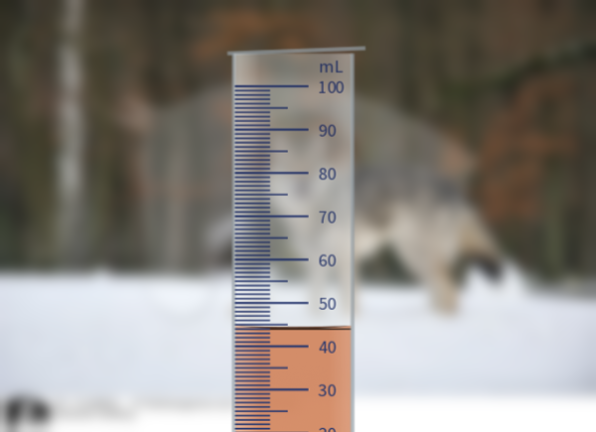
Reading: 44mL
